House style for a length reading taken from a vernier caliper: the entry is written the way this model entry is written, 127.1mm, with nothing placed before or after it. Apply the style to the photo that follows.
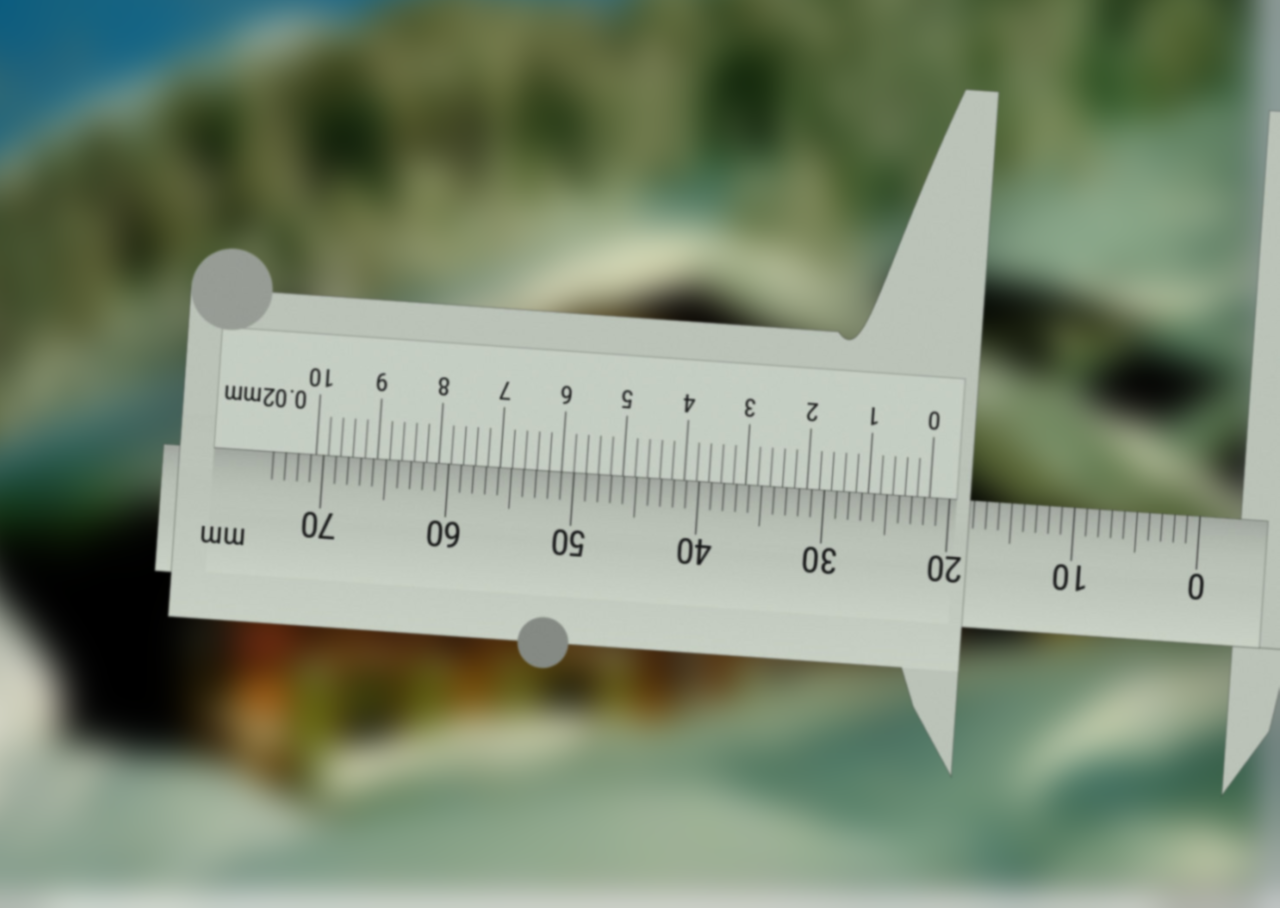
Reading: 21.6mm
